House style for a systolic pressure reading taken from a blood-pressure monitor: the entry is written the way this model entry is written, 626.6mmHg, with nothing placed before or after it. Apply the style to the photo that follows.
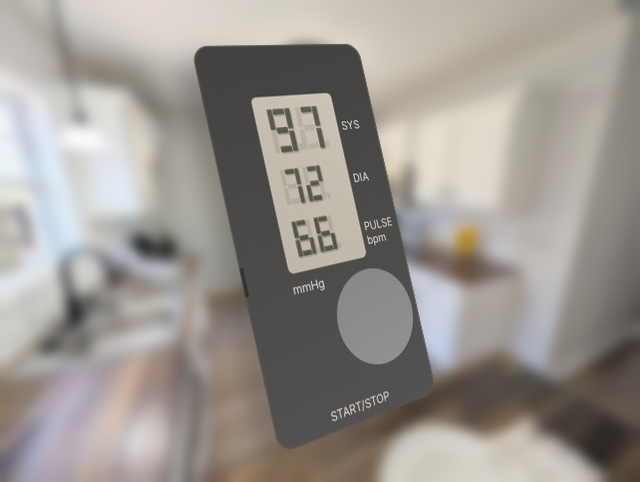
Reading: 97mmHg
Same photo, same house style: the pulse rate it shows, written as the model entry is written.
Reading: 66bpm
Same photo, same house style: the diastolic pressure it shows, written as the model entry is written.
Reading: 72mmHg
